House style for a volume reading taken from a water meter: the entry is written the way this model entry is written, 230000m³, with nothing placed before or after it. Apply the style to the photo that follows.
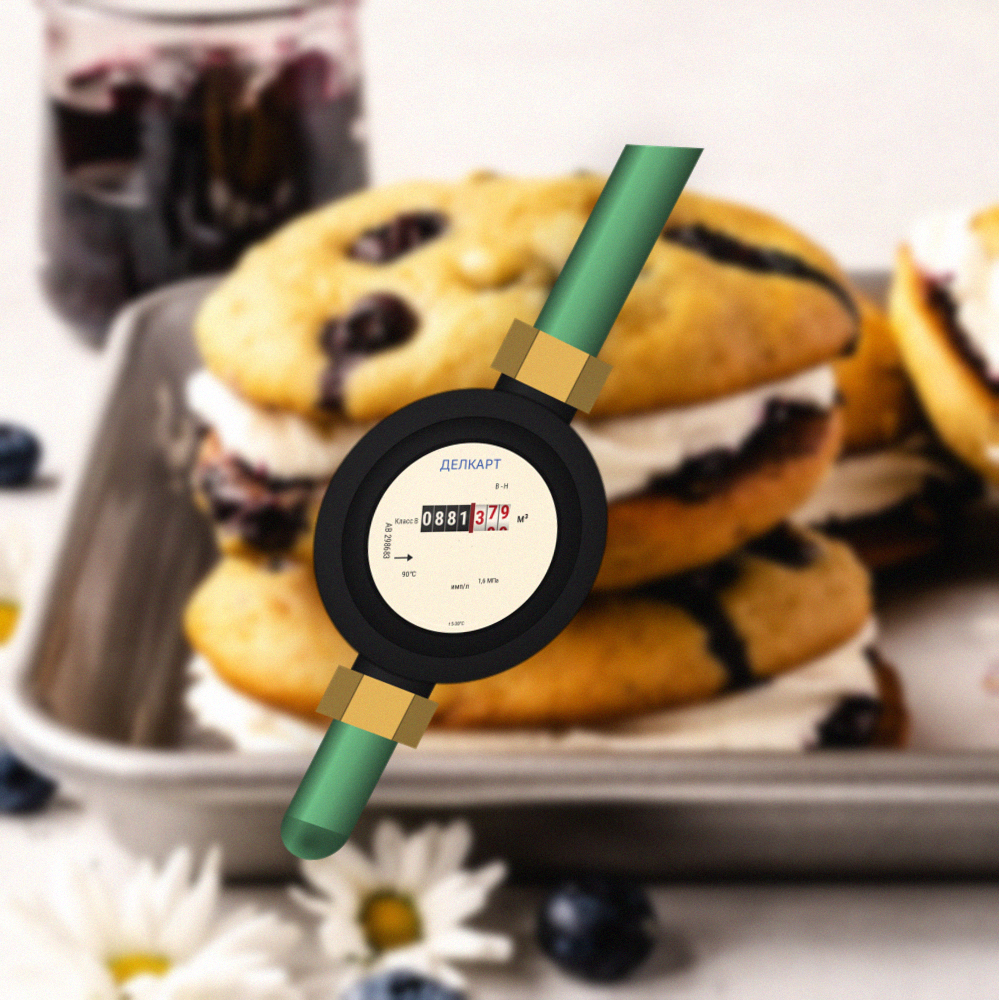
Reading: 881.379m³
